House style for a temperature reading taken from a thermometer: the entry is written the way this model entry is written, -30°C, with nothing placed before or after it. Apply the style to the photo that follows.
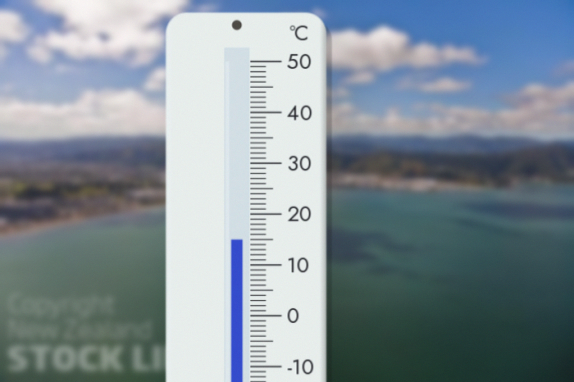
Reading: 15°C
